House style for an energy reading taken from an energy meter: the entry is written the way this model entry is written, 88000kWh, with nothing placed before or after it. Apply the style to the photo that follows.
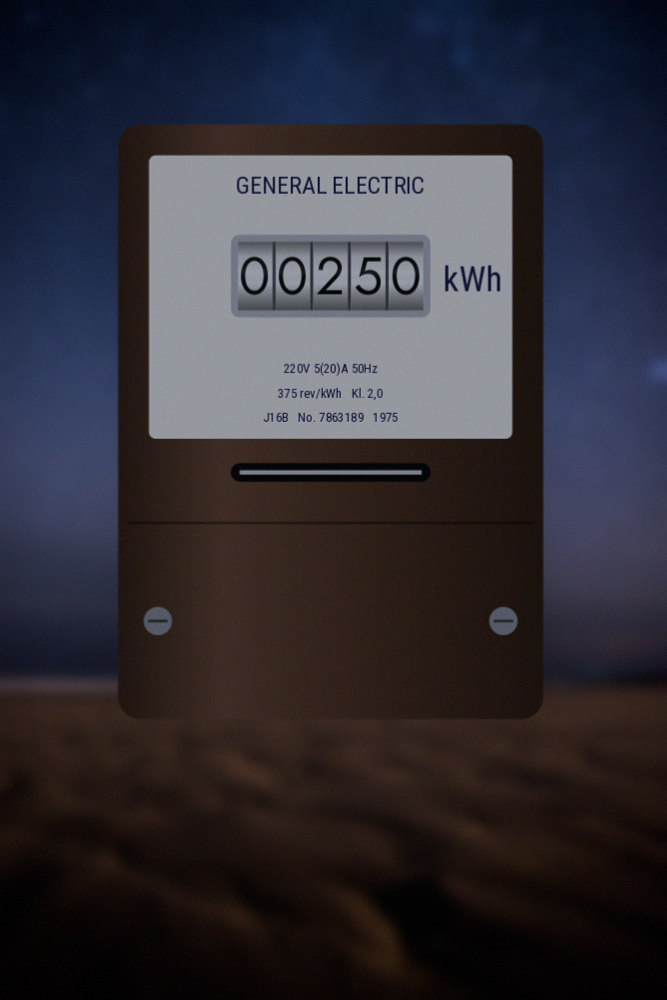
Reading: 250kWh
